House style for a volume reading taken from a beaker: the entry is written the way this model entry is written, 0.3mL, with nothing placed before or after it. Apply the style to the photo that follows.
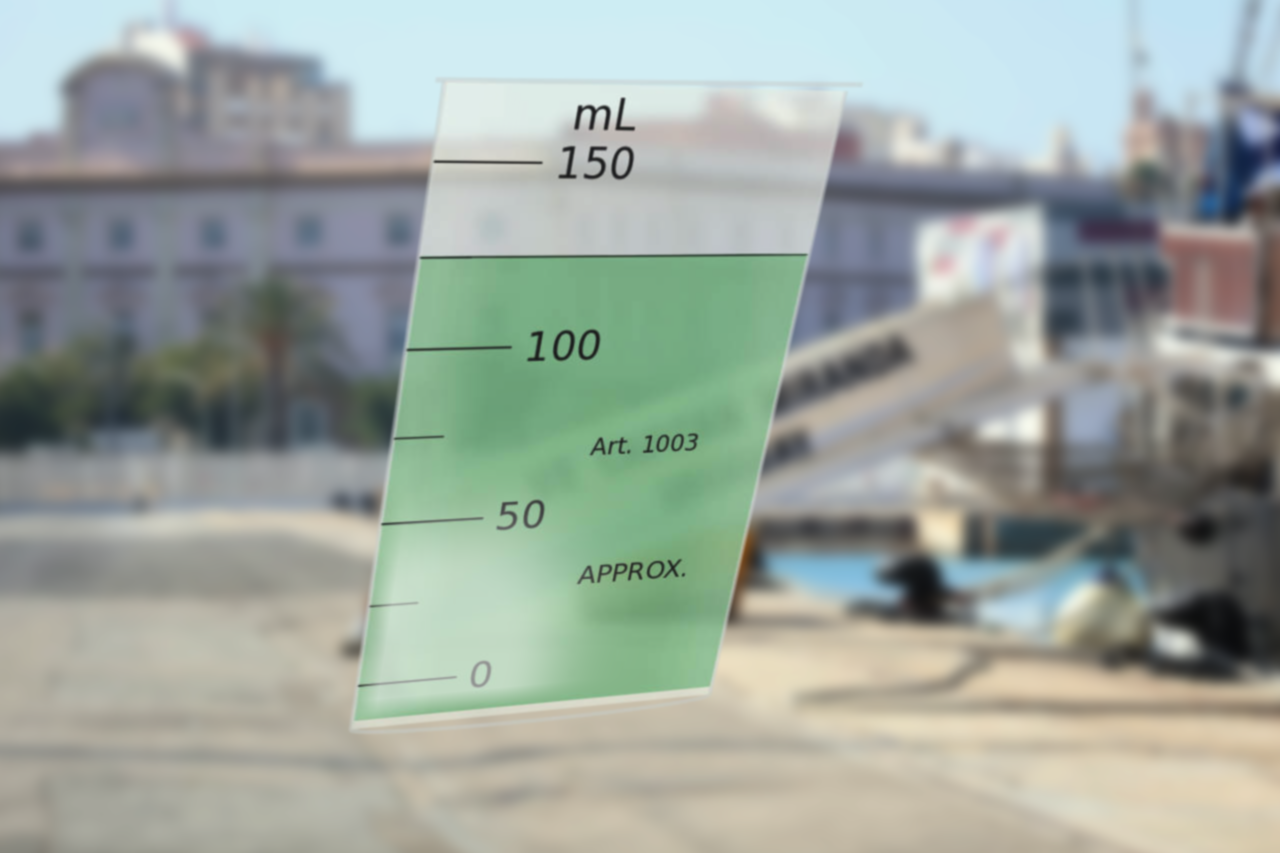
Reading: 125mL
